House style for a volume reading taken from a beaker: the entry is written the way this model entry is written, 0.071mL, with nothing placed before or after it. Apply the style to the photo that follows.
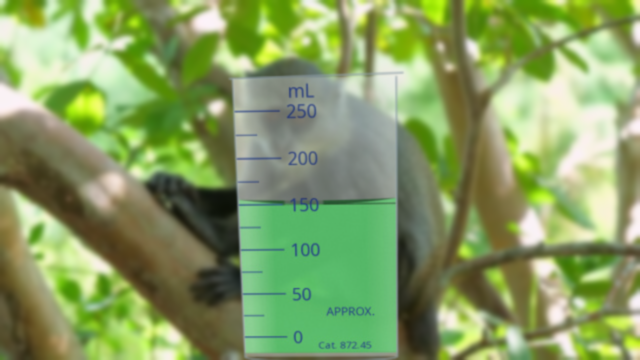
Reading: 150mL
